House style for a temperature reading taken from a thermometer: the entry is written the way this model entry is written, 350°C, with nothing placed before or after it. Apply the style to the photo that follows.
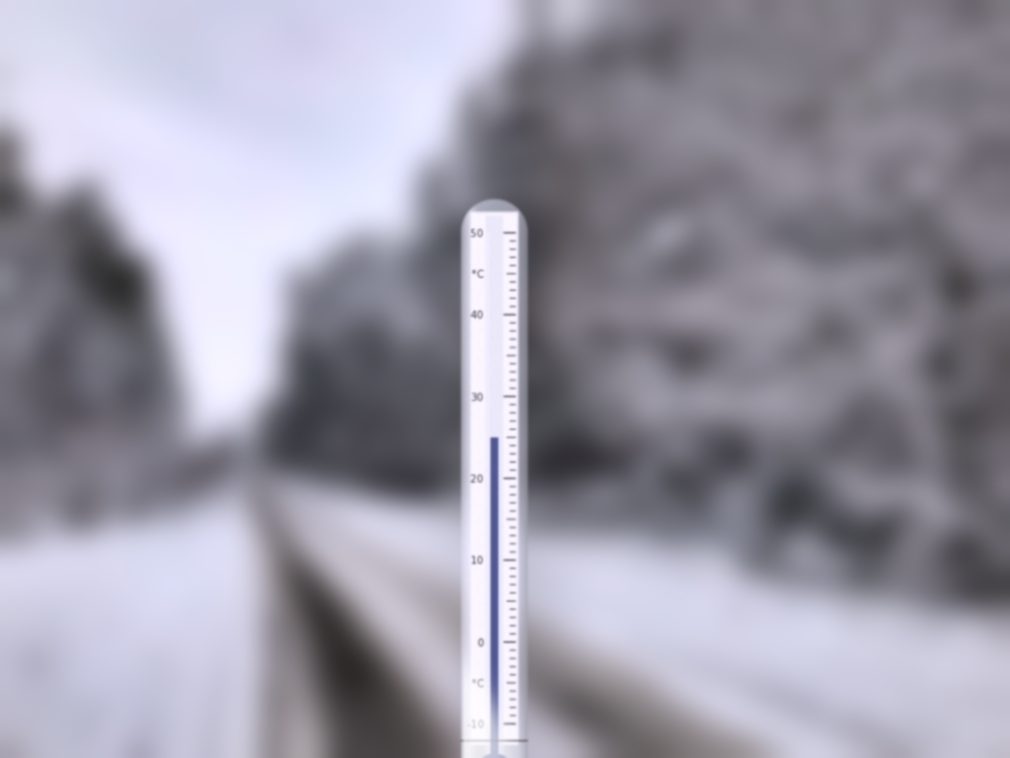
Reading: 25°C
